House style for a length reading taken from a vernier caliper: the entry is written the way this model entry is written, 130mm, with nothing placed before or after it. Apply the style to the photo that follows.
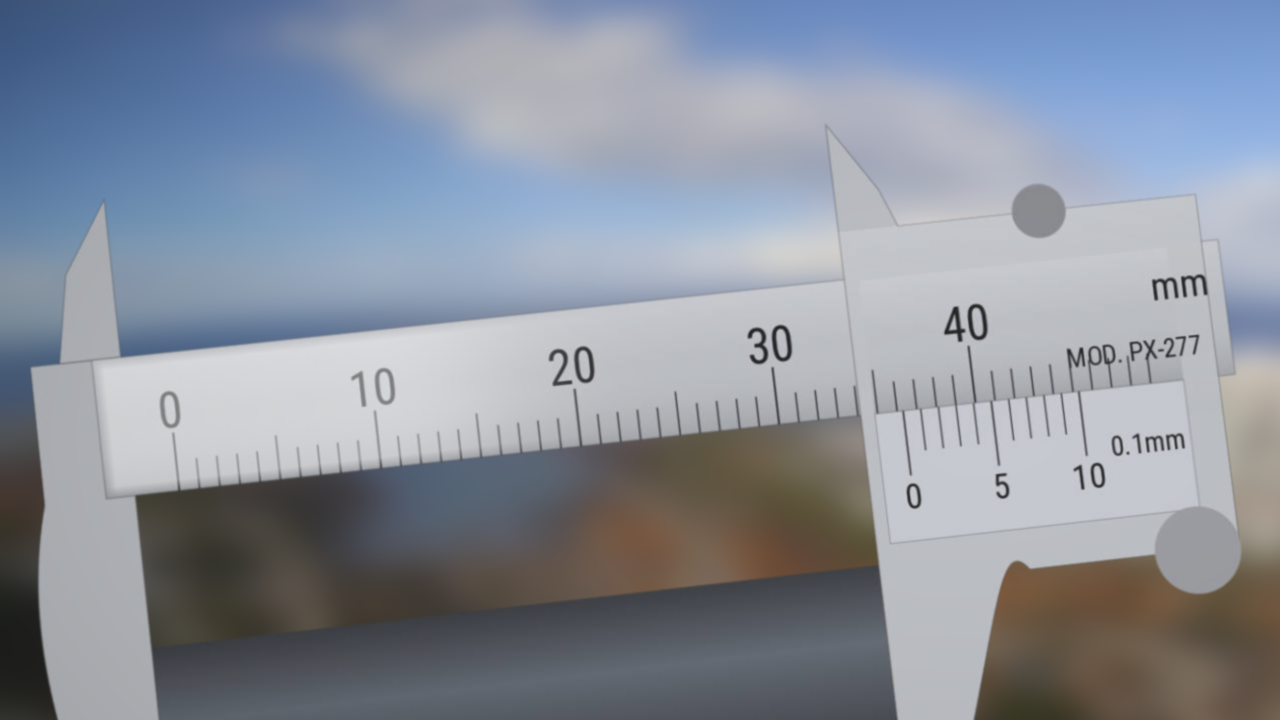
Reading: 36.3mm
